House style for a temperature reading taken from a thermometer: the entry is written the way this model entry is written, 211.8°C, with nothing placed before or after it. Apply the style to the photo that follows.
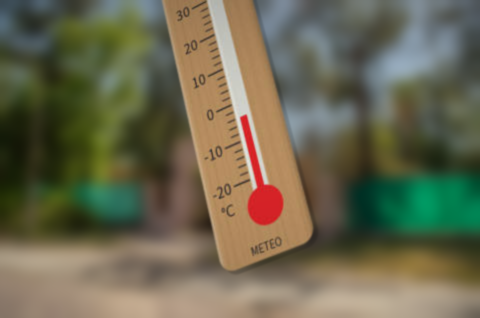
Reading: -4°C
